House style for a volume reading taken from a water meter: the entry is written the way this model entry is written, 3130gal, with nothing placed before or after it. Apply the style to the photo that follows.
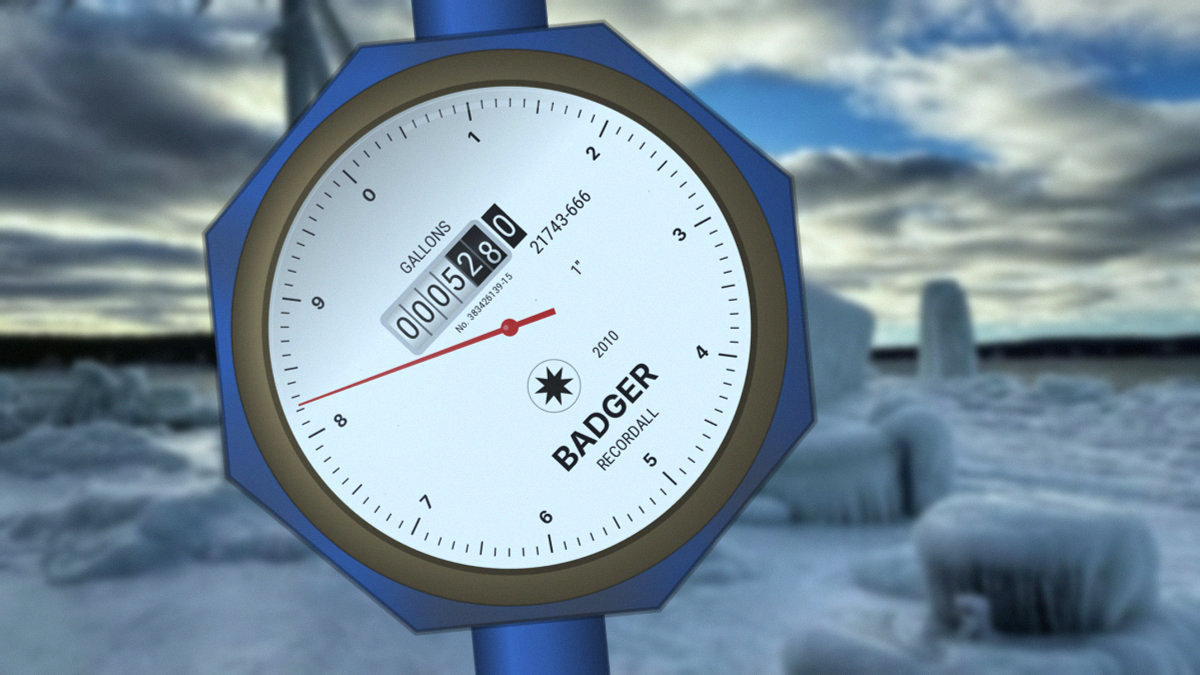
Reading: 5278.2gal
